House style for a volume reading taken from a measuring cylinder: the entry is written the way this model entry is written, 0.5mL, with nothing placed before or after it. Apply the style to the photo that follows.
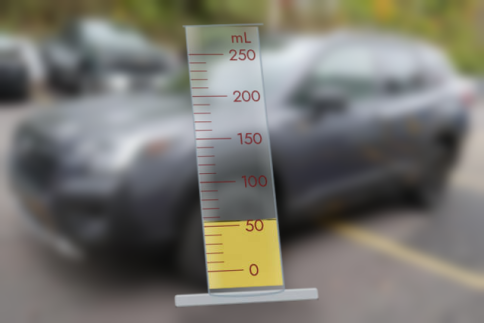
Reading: 55mL
